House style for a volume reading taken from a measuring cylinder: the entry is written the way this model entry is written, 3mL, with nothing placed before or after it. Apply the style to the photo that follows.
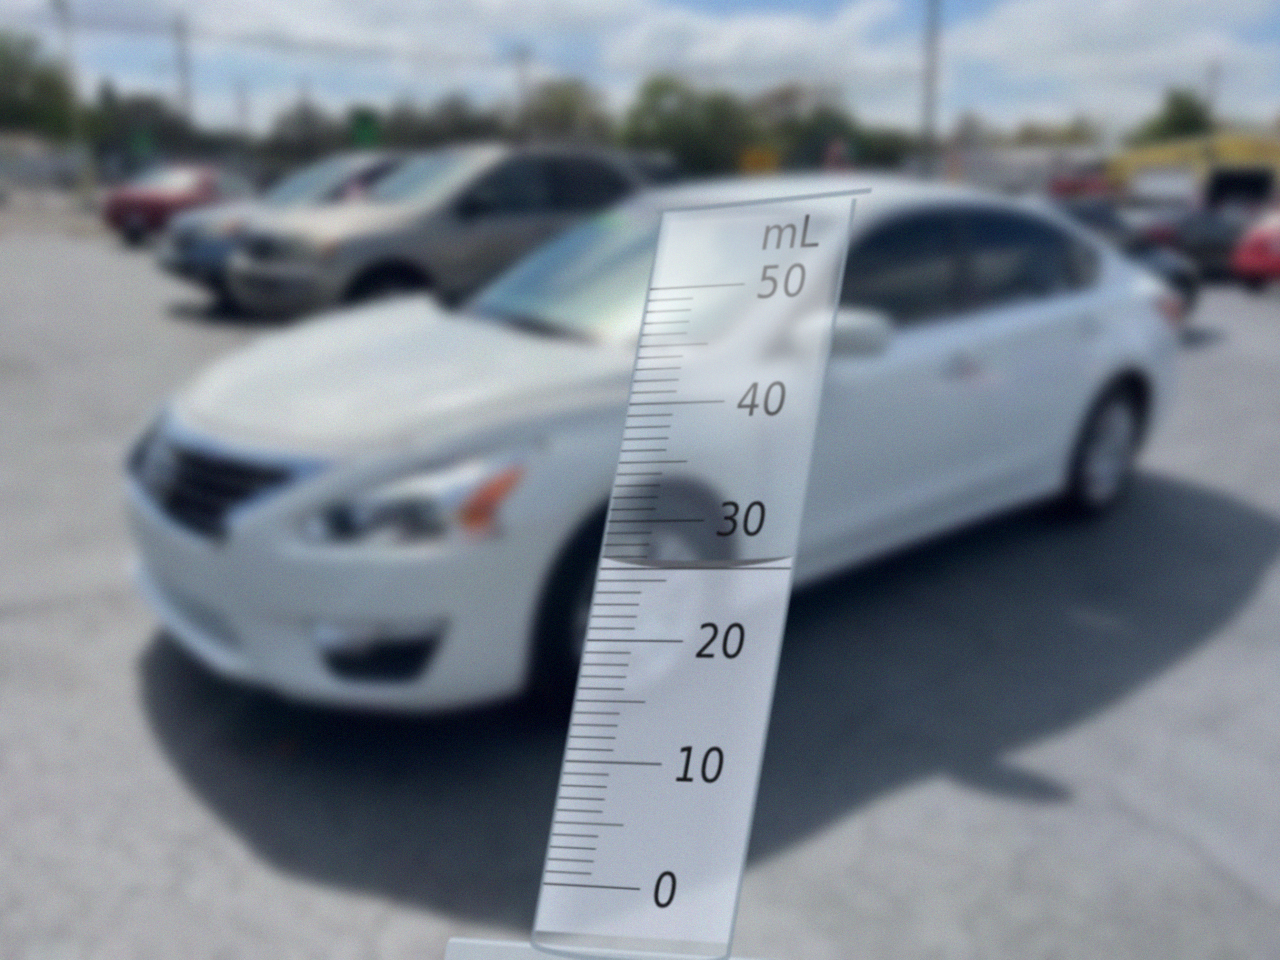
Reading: 26mL
